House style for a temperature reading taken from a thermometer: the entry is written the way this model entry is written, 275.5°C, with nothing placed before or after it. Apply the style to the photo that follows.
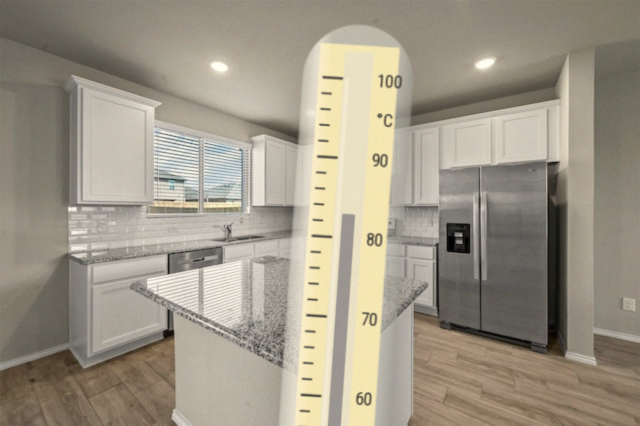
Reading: 83°C
